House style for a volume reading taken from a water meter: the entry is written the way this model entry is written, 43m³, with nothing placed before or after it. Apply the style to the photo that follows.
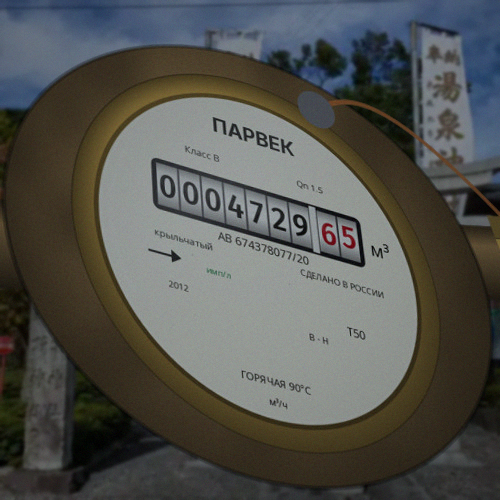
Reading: 4729.65m³
